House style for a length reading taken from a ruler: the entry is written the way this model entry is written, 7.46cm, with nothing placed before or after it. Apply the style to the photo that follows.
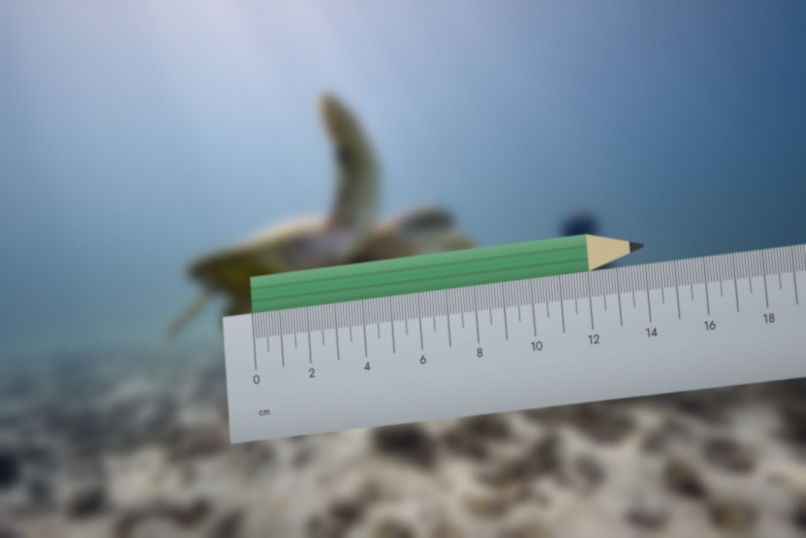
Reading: 14cm
